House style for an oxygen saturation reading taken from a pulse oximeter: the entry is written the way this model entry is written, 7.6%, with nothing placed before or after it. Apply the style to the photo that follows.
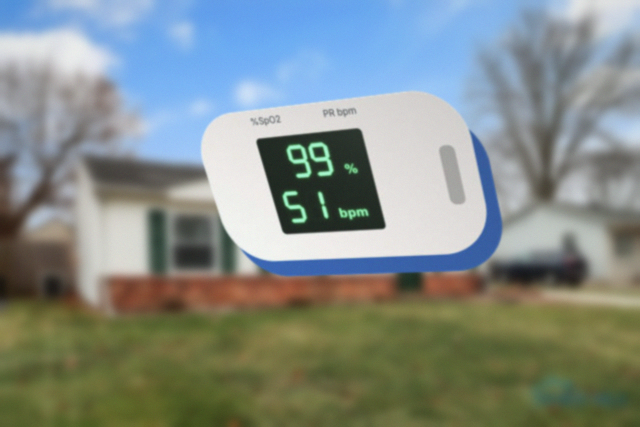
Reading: 99%
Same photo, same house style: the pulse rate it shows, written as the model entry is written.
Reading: 51bpm
